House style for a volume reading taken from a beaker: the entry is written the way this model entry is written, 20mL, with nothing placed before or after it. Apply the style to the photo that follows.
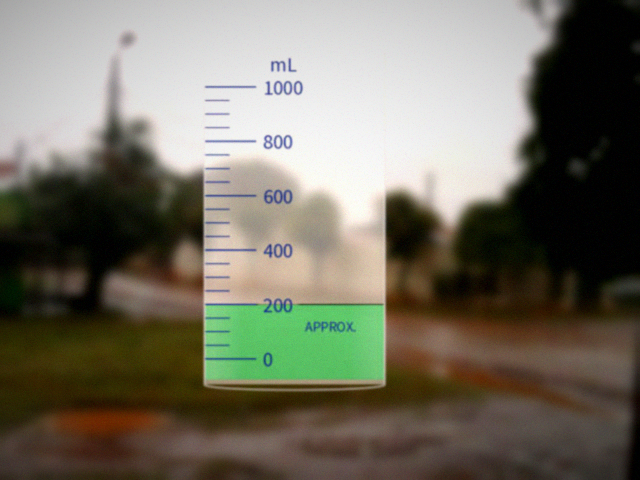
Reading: 200mL
